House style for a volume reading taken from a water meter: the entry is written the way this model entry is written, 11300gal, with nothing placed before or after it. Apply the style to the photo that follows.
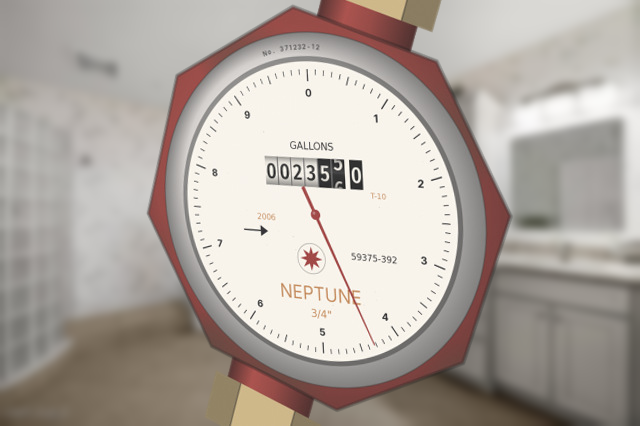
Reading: 23554.3gal
